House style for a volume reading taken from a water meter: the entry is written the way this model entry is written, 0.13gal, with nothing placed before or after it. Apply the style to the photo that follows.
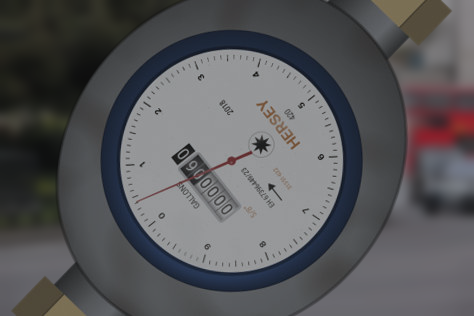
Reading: 60.4gal
